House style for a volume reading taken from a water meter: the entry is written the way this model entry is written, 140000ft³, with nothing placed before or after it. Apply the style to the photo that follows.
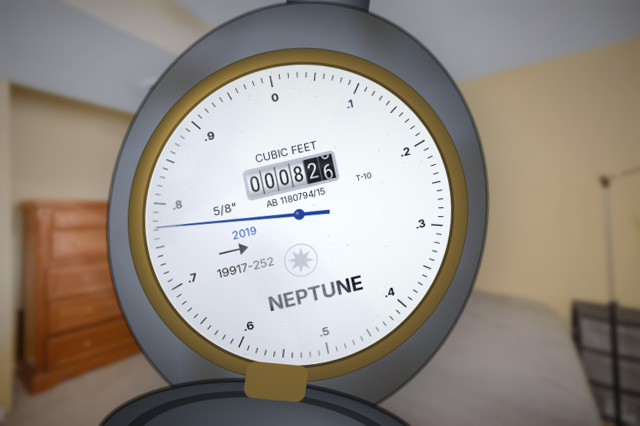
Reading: 825.77ft³
